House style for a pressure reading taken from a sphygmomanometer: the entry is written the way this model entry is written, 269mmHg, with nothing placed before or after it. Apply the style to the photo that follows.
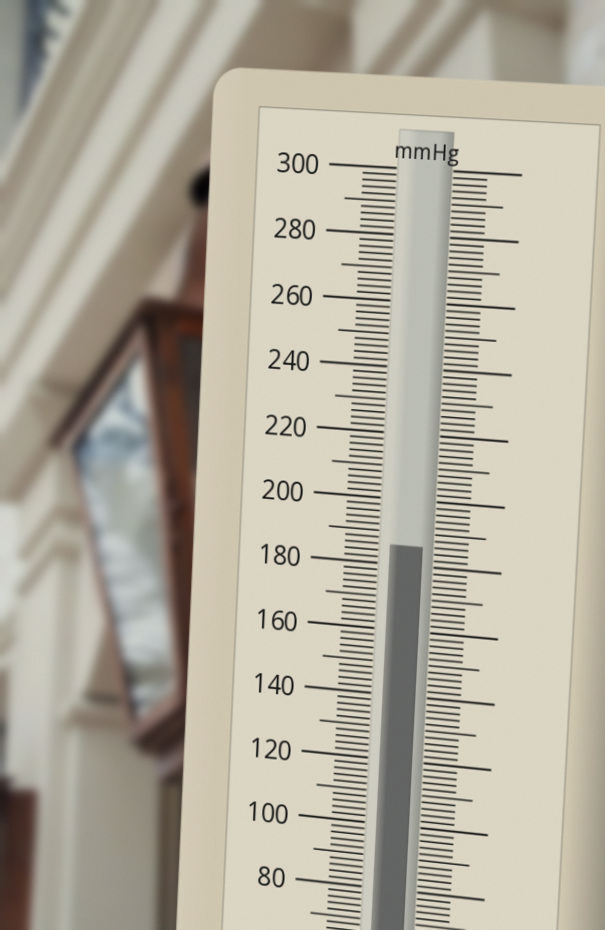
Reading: 186mmHg
